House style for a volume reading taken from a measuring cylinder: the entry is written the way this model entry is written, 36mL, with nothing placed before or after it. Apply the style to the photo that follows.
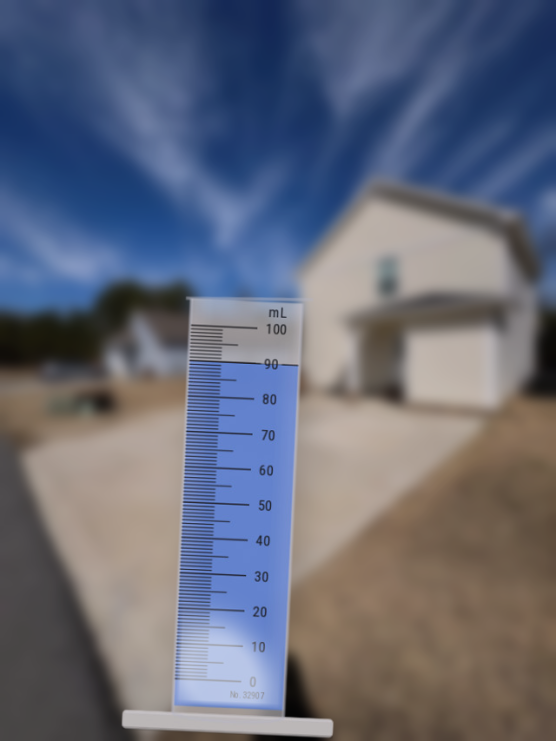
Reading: 90mL
